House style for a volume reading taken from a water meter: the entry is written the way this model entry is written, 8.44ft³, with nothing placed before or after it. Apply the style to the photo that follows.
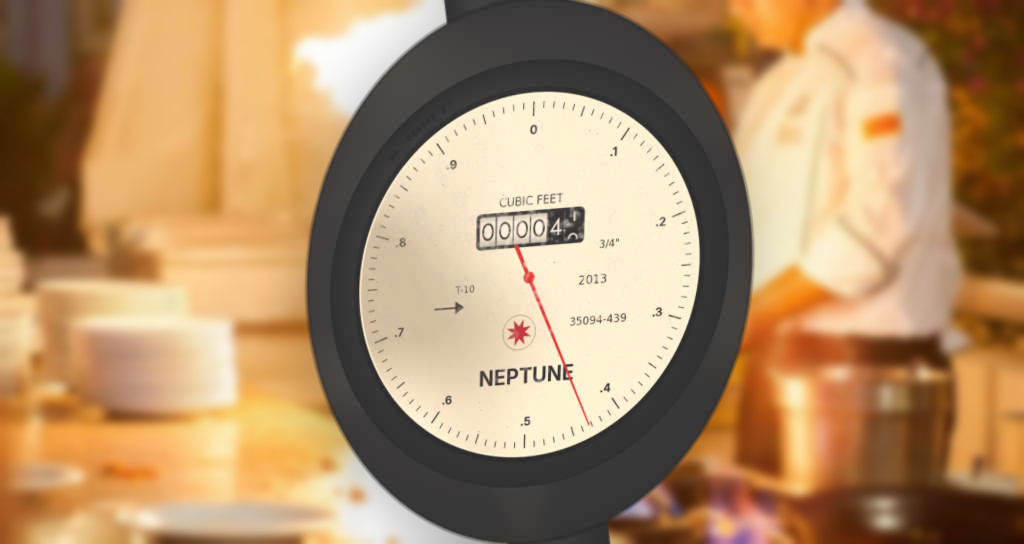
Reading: 41.43ft³
